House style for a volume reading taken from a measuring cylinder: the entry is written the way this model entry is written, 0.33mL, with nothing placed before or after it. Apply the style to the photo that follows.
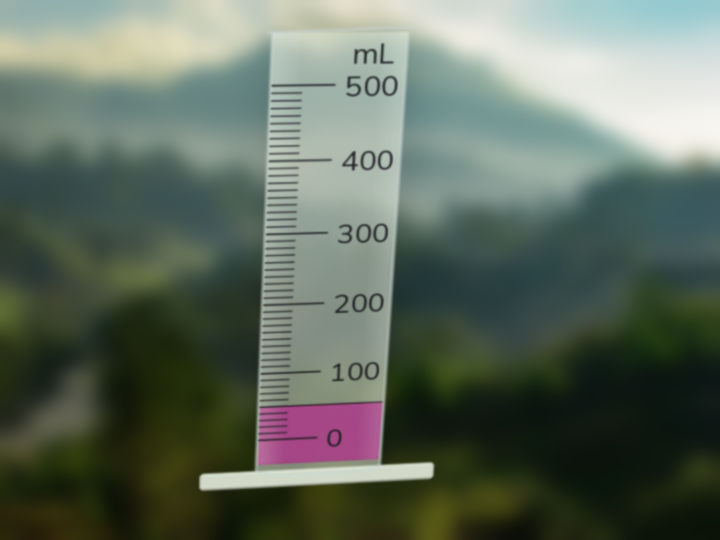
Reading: 50mL
